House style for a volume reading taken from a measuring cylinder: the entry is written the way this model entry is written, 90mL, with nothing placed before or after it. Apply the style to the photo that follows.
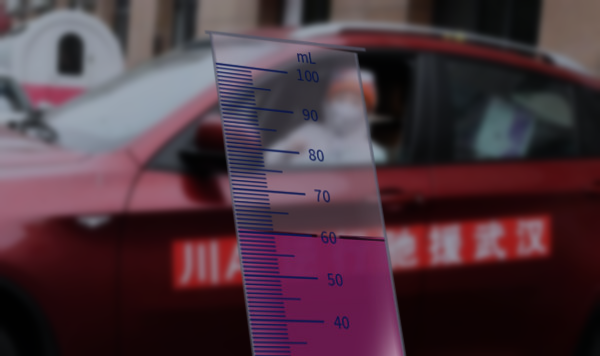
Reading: 60mL
